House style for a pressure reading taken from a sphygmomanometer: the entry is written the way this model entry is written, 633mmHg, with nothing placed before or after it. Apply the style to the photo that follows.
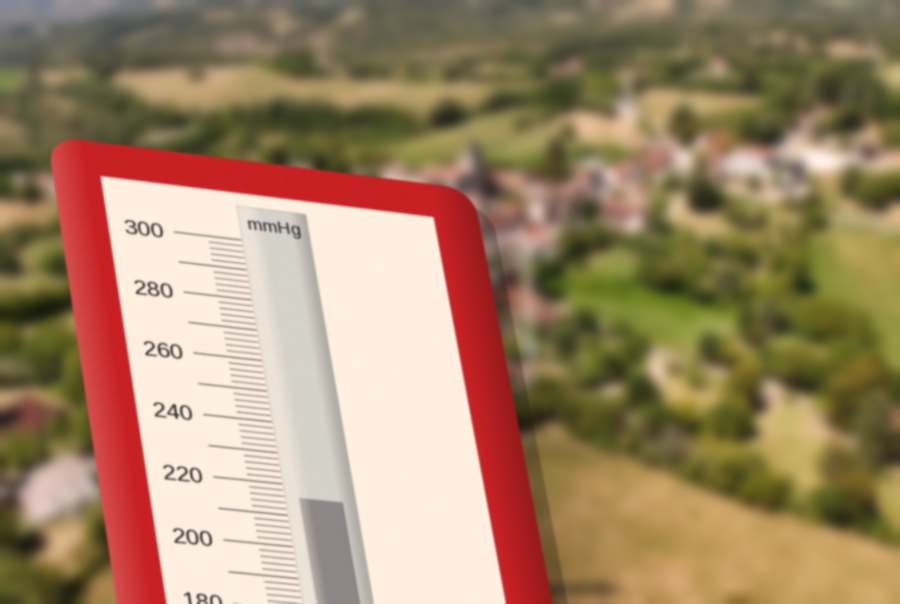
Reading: 216mmHg
